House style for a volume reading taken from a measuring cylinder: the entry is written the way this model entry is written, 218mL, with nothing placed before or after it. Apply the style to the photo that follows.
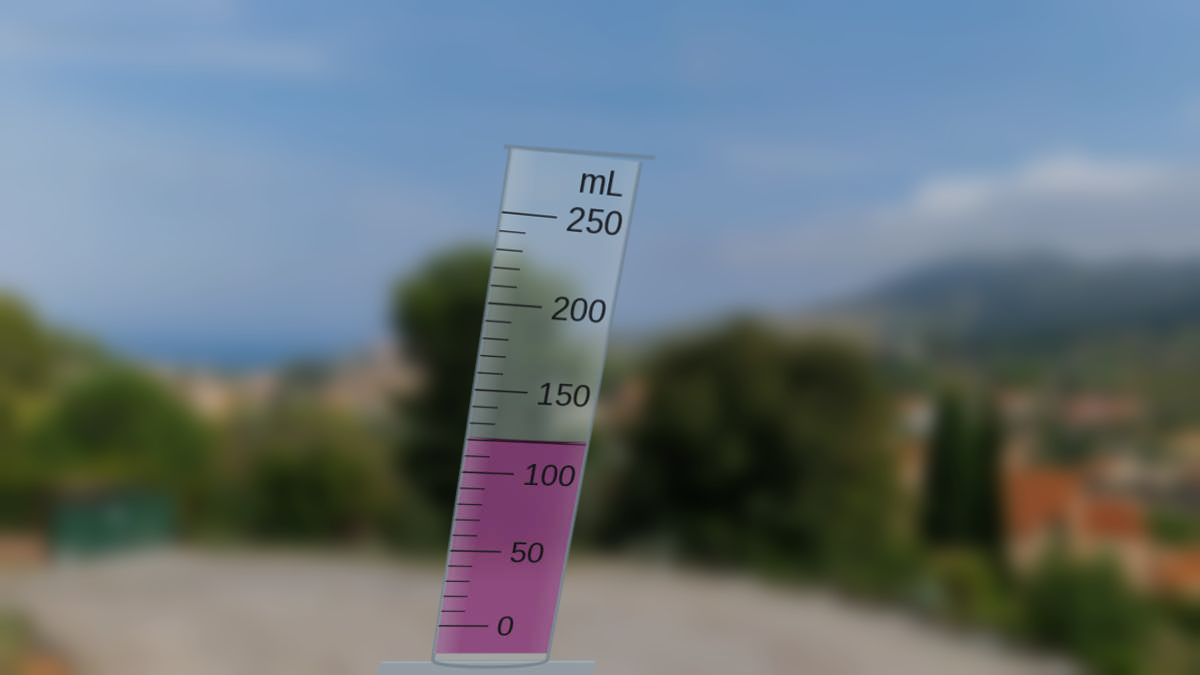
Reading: 120mL
